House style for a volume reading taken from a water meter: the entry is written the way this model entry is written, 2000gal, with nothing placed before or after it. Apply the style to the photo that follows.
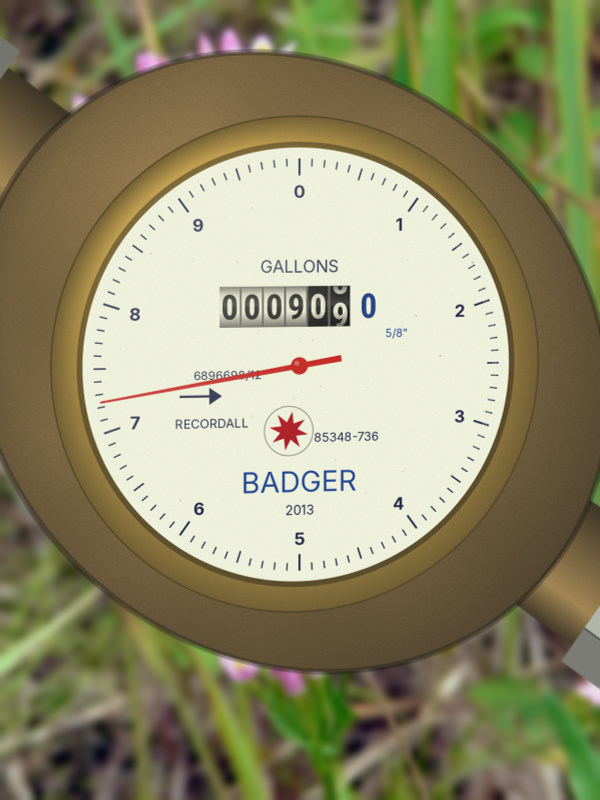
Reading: 9087.2gal
